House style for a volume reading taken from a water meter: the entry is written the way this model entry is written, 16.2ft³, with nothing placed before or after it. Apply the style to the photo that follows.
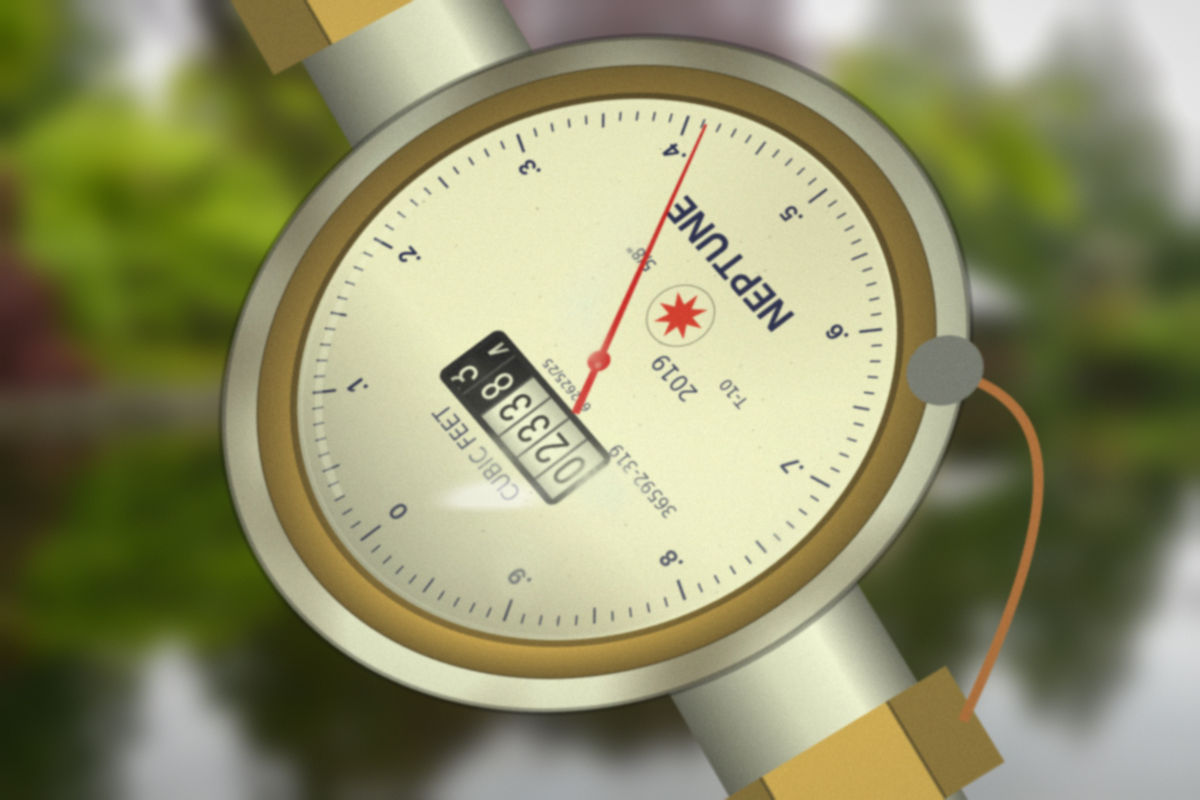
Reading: 23383.41ft³
